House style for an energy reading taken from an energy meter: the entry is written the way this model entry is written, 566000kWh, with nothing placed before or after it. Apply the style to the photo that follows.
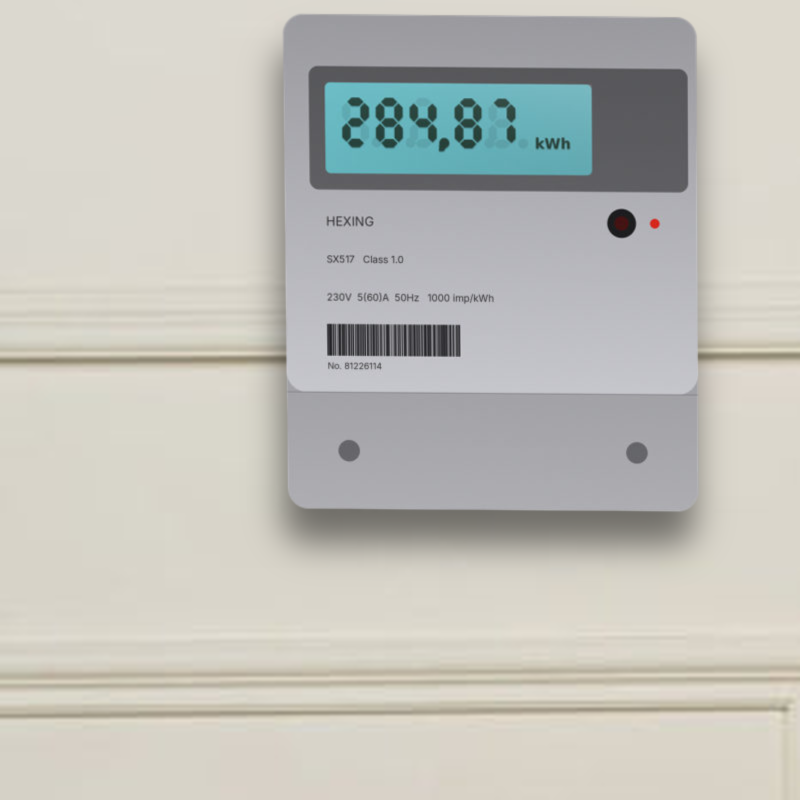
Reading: 284.87kWh
